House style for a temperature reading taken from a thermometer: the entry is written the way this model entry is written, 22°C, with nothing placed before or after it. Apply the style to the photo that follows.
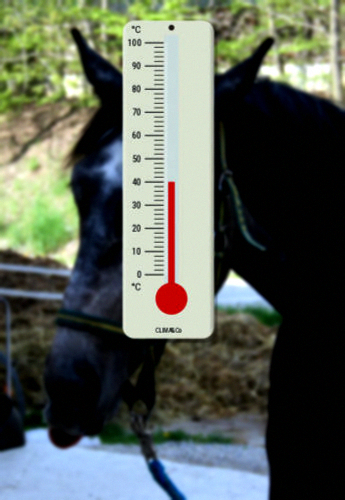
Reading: 40°C
